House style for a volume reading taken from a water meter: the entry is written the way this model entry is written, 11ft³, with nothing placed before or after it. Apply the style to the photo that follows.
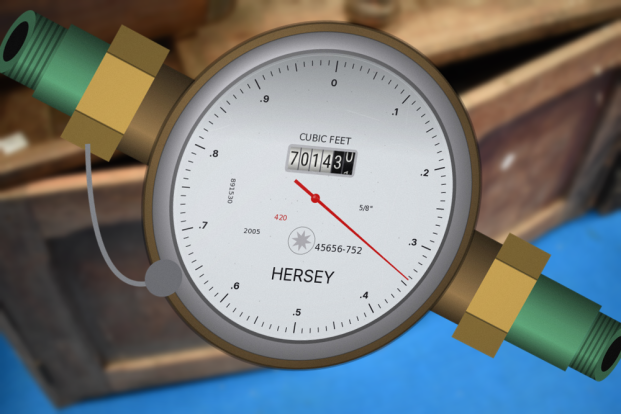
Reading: 701430.34ft³
